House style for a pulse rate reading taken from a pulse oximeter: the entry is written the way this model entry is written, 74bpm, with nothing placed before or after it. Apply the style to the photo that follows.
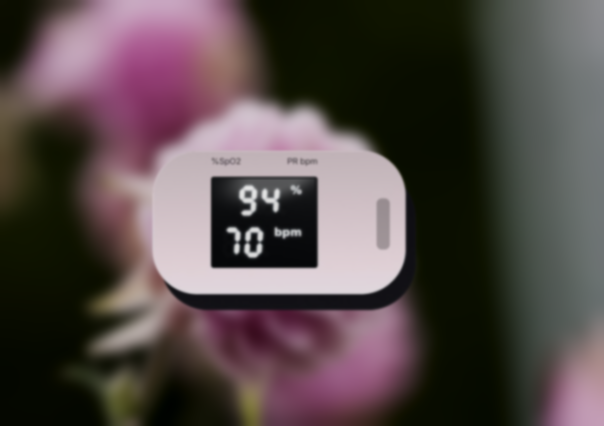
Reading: 70bpm
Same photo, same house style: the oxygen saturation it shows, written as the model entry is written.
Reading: 94%
